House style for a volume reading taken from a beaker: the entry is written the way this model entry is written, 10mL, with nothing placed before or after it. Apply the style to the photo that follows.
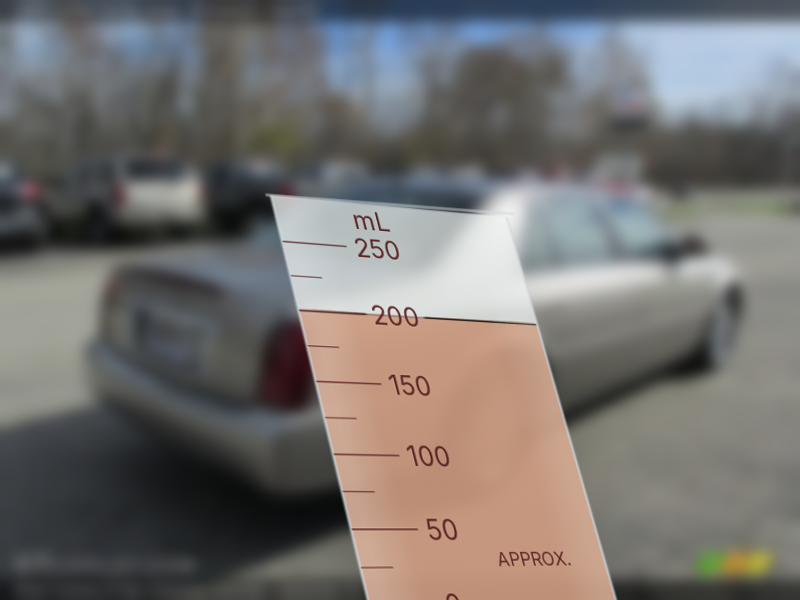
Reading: 200mL
